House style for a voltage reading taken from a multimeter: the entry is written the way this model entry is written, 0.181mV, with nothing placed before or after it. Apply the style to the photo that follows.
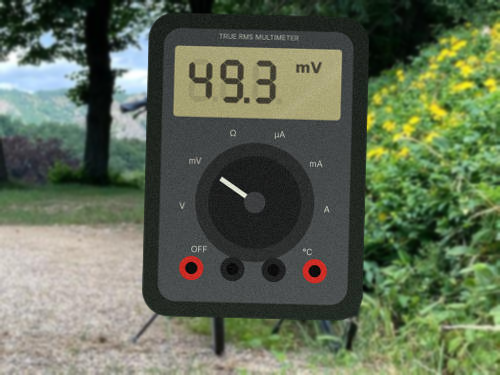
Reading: 49.3mV
